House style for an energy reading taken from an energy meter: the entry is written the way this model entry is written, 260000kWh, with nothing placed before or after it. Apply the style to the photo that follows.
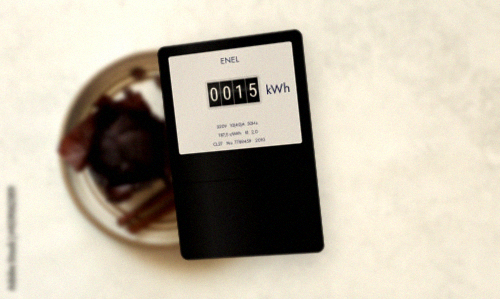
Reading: 15kWh
